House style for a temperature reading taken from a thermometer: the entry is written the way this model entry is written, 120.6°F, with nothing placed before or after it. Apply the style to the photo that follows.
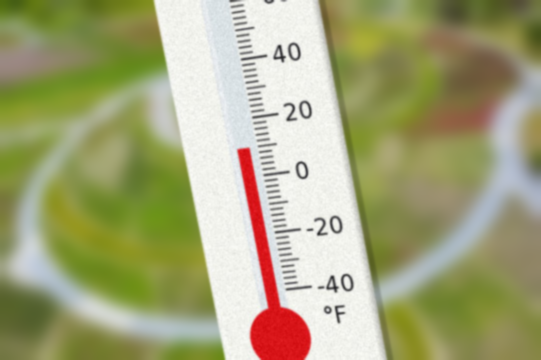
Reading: 10°F
